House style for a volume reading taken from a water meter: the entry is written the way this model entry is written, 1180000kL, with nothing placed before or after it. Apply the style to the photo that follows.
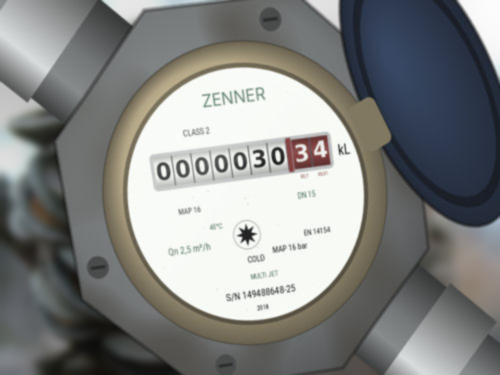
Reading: 30.34kL
